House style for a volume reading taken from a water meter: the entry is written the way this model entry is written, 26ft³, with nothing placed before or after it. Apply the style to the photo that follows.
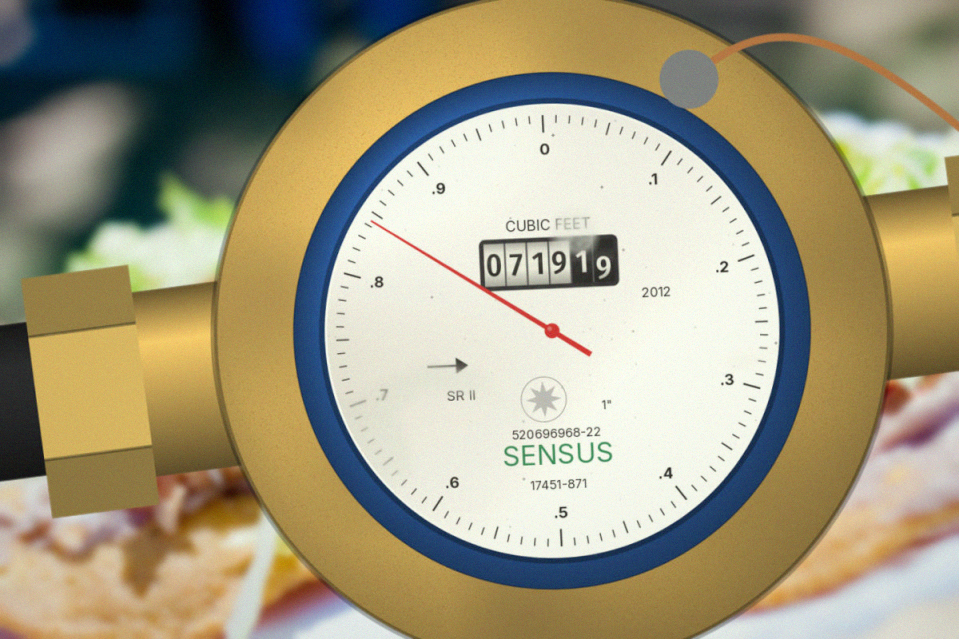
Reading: 71918.84ft³
